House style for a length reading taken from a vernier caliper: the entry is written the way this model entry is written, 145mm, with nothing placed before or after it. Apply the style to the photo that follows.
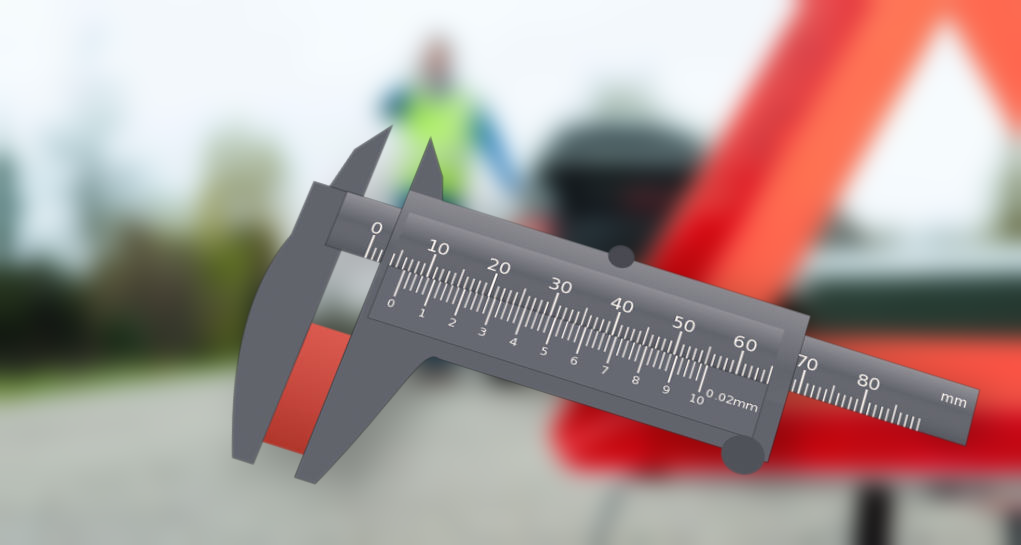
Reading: 6.4mm
